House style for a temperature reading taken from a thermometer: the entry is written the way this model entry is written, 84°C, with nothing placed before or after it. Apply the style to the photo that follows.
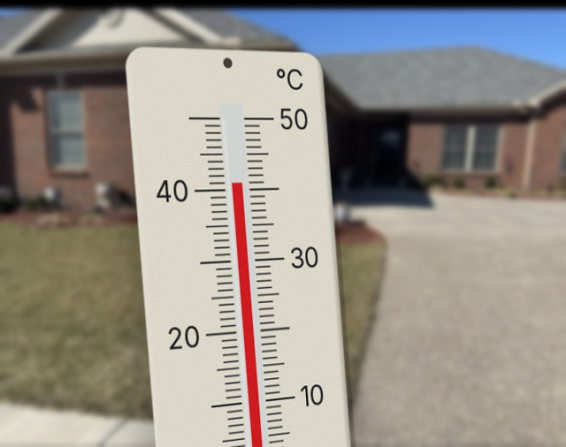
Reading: 41°C
